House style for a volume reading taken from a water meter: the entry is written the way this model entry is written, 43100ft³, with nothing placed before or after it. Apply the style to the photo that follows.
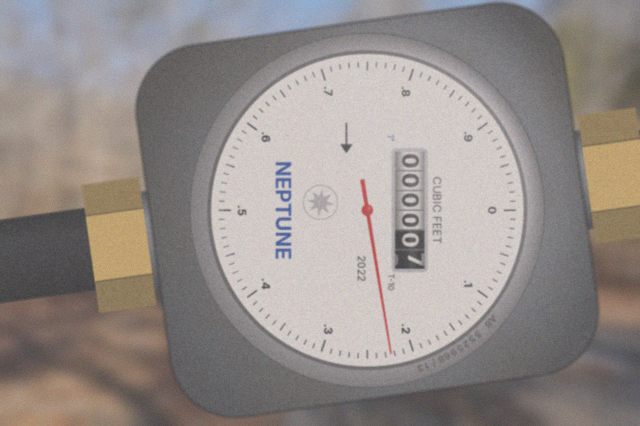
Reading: 7.22ft³
